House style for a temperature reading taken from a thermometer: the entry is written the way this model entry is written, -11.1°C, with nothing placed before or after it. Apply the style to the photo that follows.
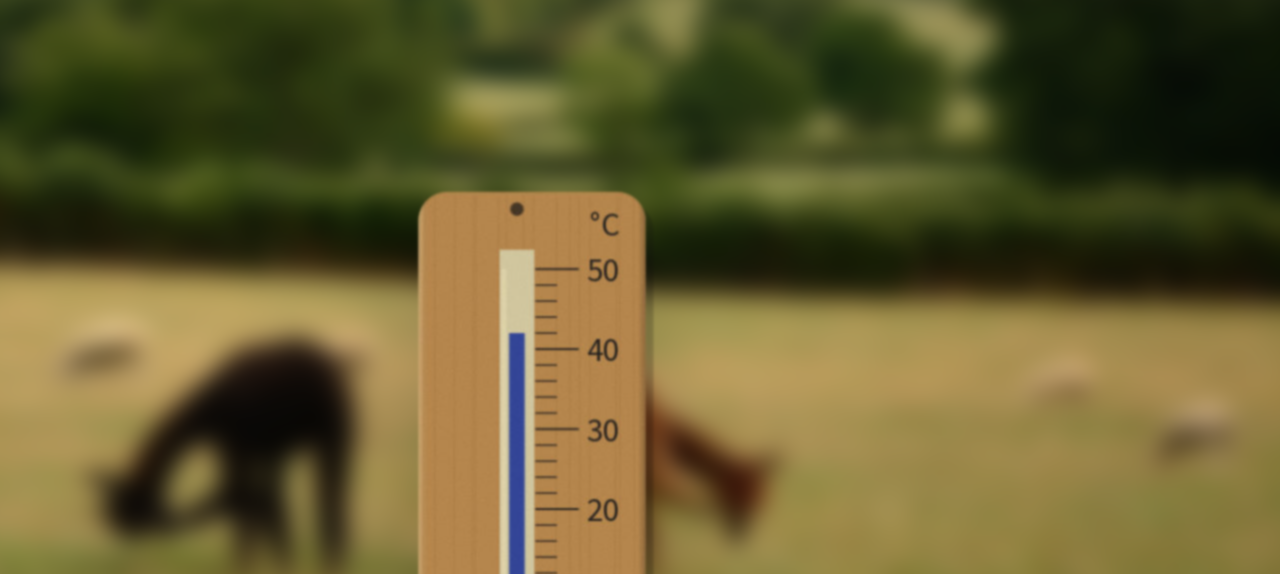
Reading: 42°C
